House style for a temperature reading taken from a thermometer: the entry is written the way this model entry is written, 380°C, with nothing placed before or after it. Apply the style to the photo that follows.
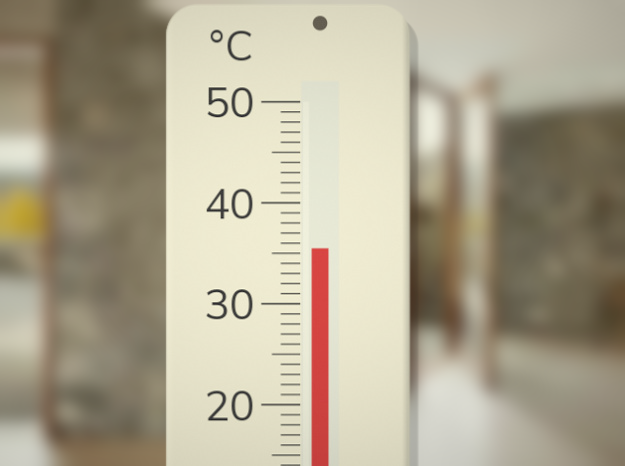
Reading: 35.5°C
